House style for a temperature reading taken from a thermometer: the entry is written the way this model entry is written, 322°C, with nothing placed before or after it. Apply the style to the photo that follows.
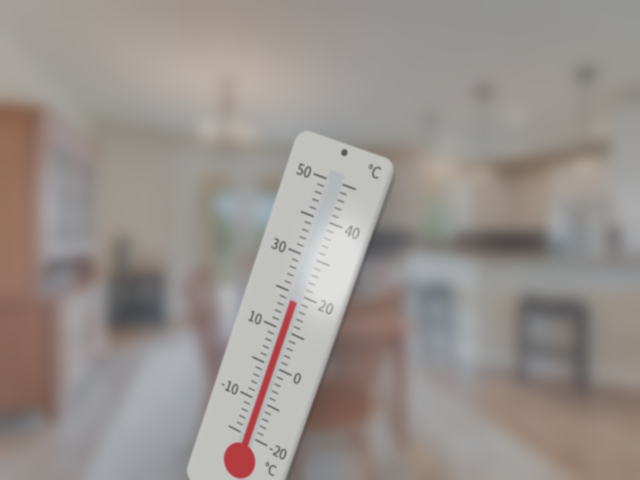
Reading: 18°C
